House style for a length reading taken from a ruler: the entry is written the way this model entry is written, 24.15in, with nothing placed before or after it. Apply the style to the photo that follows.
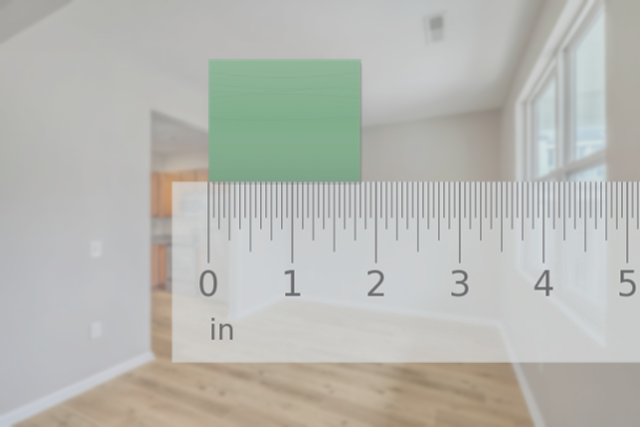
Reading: 1.8125in
